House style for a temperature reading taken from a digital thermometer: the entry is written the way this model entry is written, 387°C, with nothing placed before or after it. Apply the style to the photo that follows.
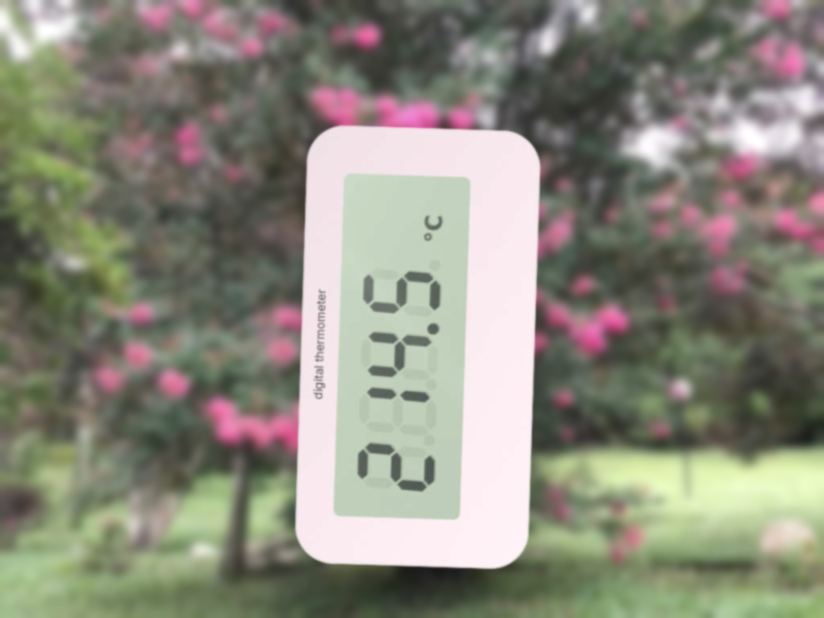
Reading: 214.5°C
